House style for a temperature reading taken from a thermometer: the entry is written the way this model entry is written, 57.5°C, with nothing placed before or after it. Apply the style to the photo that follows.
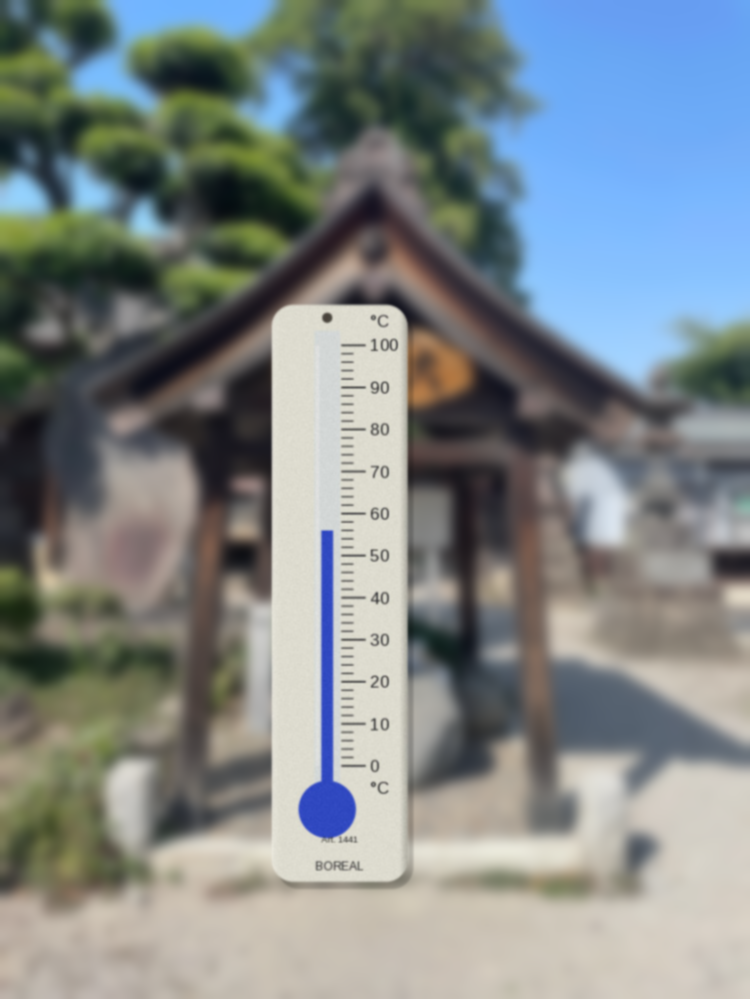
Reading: 56°C
